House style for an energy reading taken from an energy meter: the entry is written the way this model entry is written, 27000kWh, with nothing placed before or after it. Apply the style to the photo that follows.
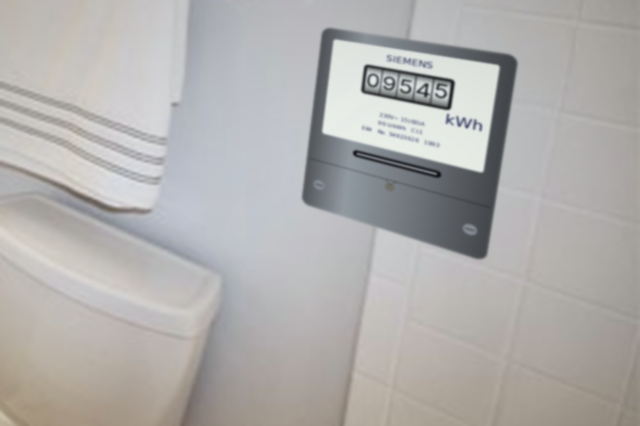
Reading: 9545kWh
